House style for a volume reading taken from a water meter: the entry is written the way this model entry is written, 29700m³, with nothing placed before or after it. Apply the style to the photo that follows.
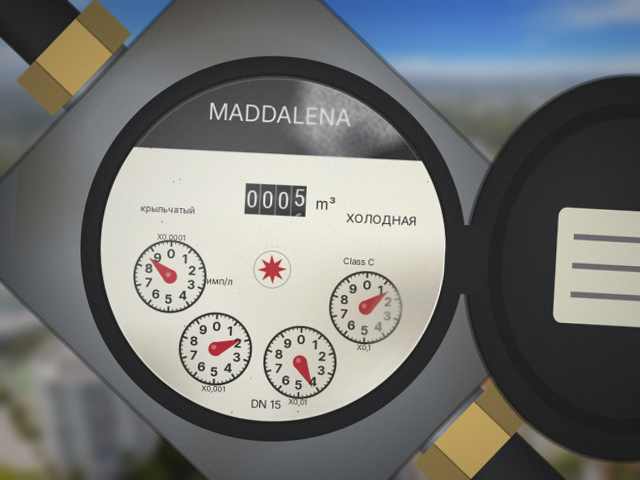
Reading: 5.1418m³
